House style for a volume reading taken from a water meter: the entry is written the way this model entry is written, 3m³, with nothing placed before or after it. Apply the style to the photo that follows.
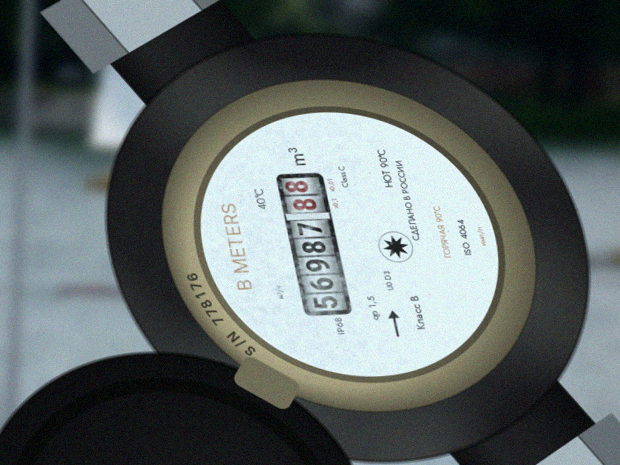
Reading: 56987.88m³
